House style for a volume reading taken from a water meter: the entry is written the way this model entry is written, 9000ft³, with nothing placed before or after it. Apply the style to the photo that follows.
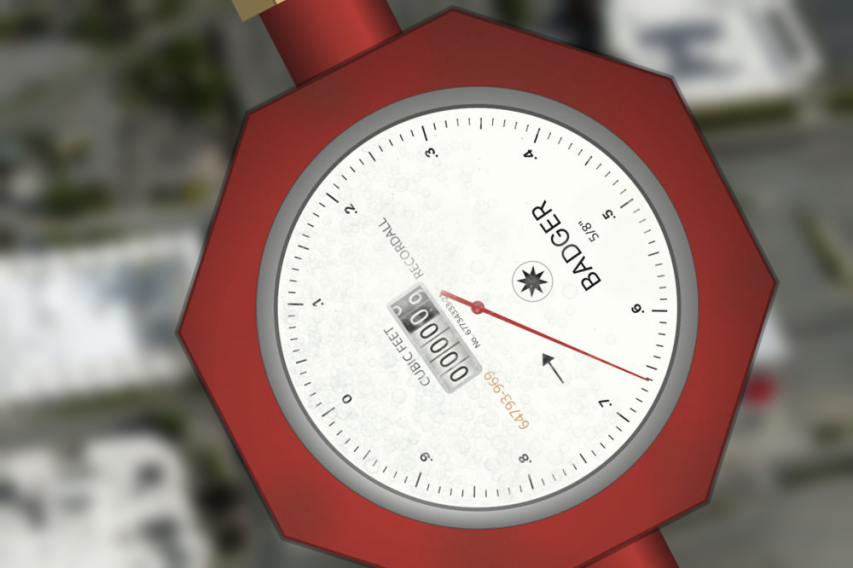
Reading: 8.66ft³
